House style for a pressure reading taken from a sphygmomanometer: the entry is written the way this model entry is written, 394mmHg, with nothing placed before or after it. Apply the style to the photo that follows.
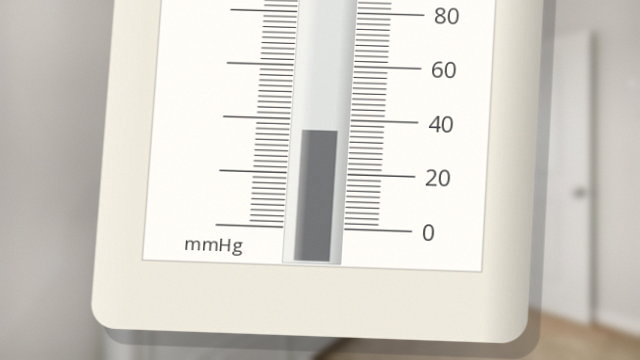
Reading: 36mmHg
